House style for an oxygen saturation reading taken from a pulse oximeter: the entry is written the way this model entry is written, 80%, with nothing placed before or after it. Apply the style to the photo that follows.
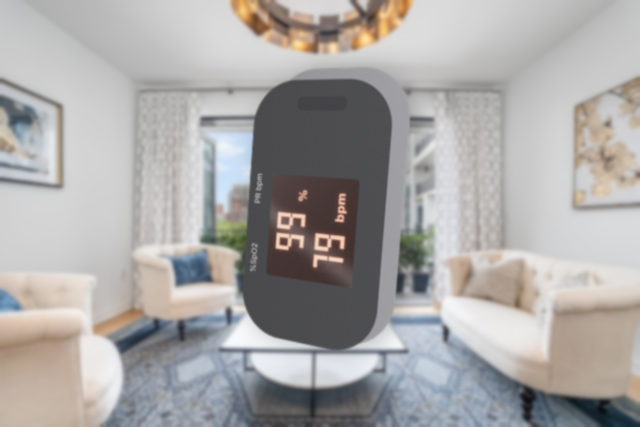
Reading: 99%
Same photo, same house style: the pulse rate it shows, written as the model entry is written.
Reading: 79bpm
